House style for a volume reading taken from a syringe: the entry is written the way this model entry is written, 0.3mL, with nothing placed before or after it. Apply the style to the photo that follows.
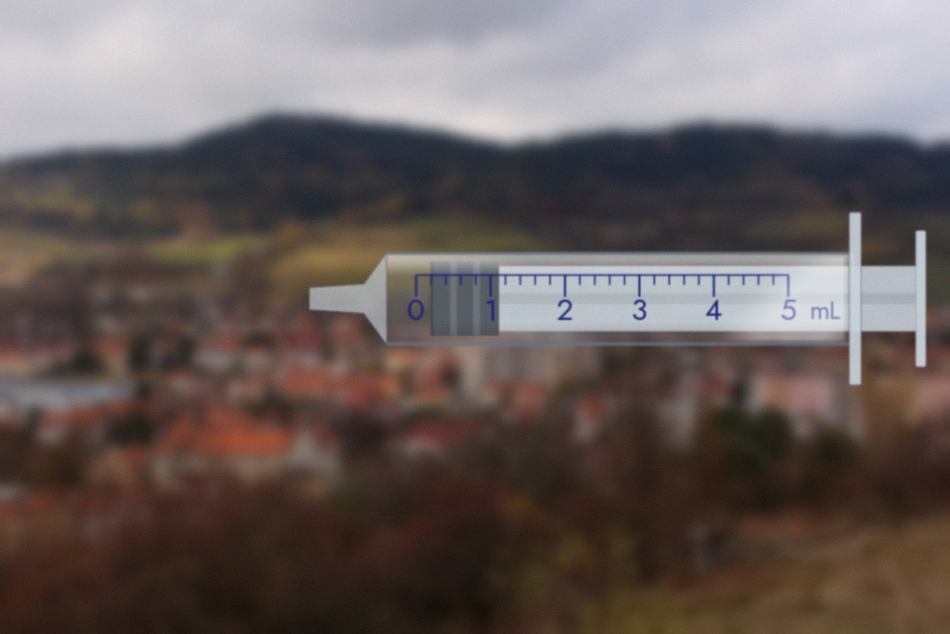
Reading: 0.2mL
